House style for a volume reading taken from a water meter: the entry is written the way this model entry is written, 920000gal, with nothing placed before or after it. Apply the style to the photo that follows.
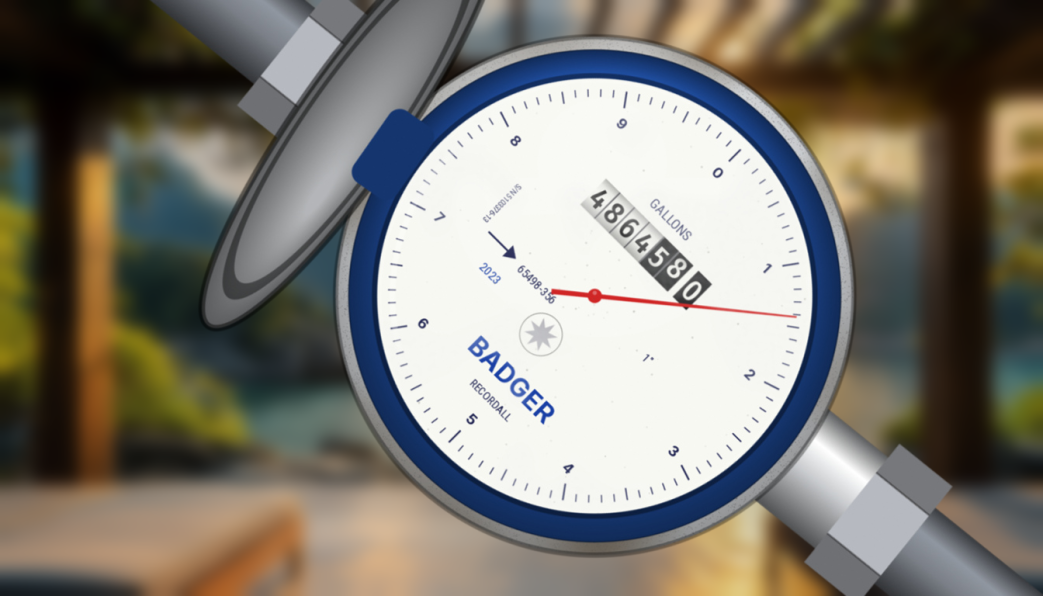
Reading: 4864581.4gal
